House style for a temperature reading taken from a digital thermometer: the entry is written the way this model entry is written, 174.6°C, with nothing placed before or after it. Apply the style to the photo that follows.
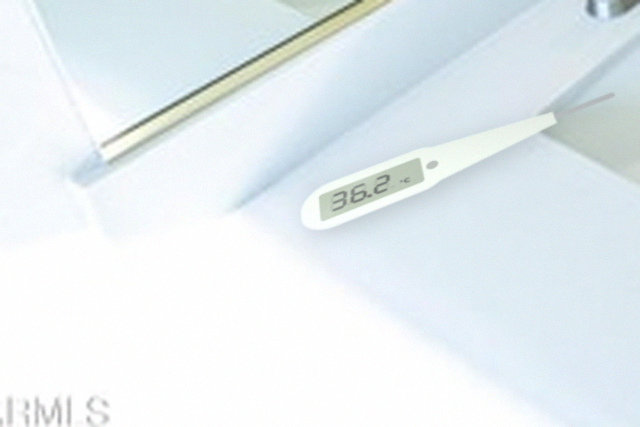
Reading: 36.2°C
